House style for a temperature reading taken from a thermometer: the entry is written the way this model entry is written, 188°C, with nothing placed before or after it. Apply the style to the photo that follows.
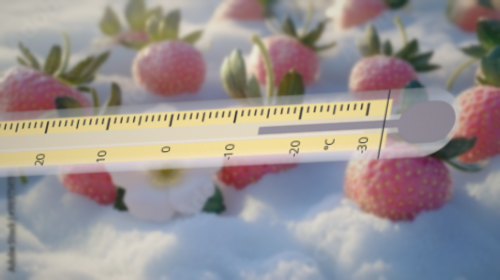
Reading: -14°C
